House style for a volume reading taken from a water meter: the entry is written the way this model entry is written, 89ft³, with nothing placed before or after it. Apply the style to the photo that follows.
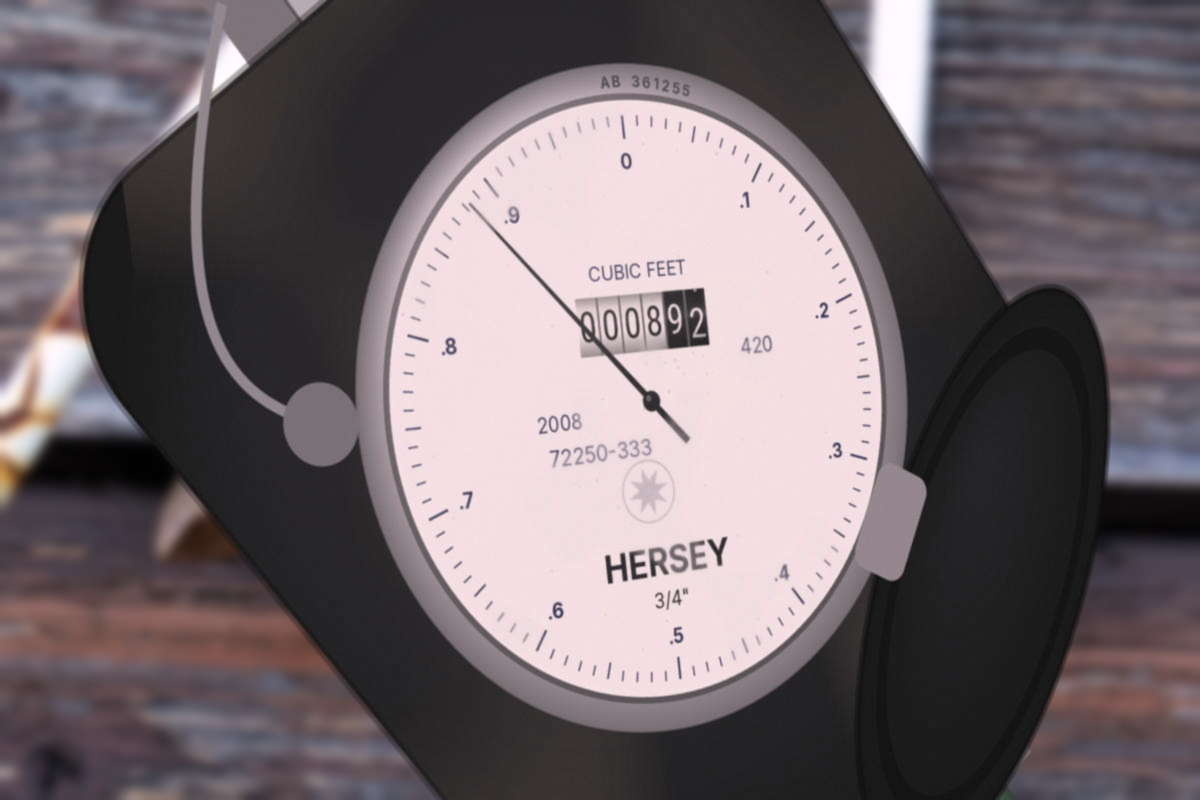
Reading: 891.88ft³
